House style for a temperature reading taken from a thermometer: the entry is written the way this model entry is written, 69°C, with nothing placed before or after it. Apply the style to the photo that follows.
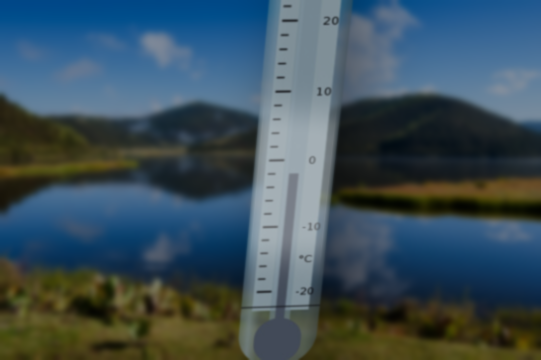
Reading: -2°C
